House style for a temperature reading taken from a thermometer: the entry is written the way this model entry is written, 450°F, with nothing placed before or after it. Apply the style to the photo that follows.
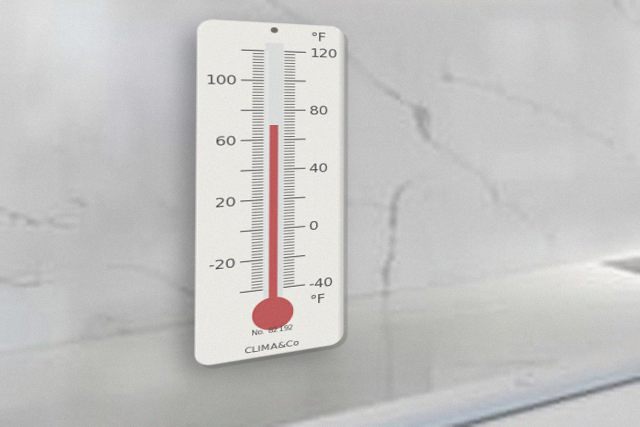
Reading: 70°F
